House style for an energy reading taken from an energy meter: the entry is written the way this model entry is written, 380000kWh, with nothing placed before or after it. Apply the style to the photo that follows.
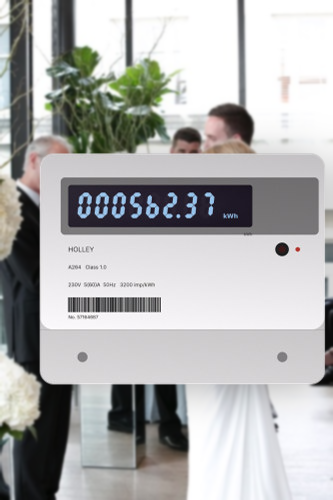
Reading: 562.37kWh
